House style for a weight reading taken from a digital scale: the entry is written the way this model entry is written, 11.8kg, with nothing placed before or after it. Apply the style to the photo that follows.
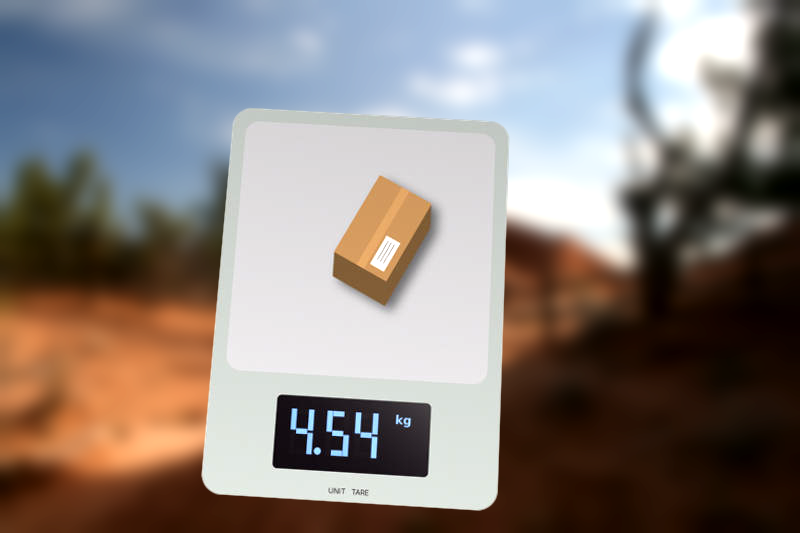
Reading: 4.54kg
